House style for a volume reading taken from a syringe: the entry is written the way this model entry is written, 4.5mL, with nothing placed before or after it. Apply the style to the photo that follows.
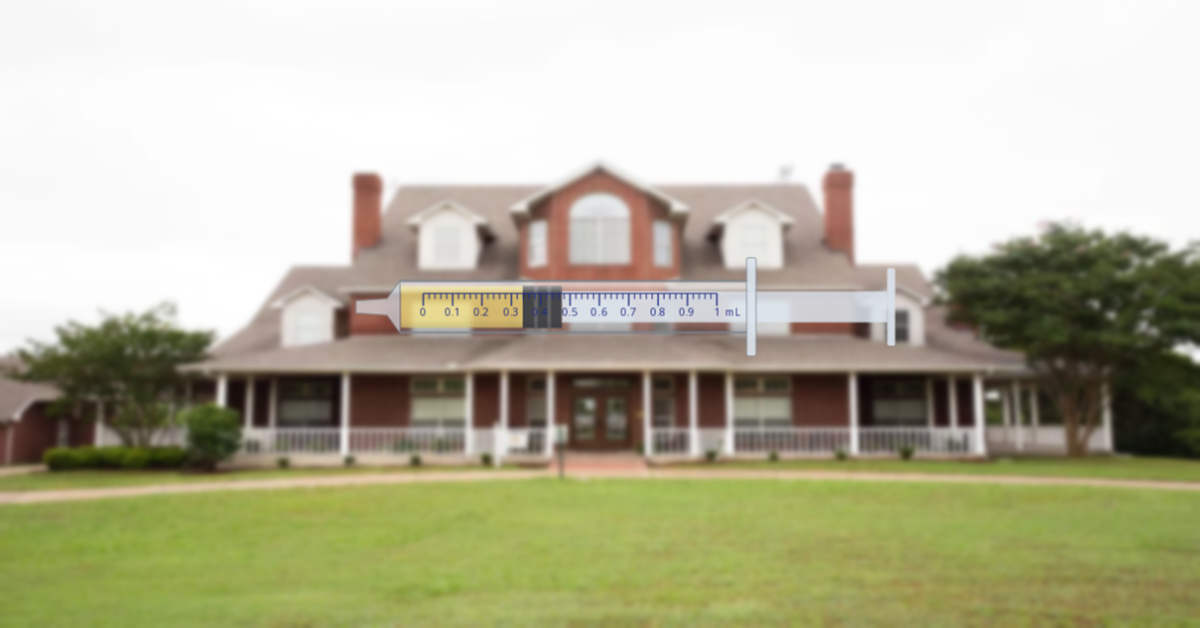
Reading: 0.34mL
